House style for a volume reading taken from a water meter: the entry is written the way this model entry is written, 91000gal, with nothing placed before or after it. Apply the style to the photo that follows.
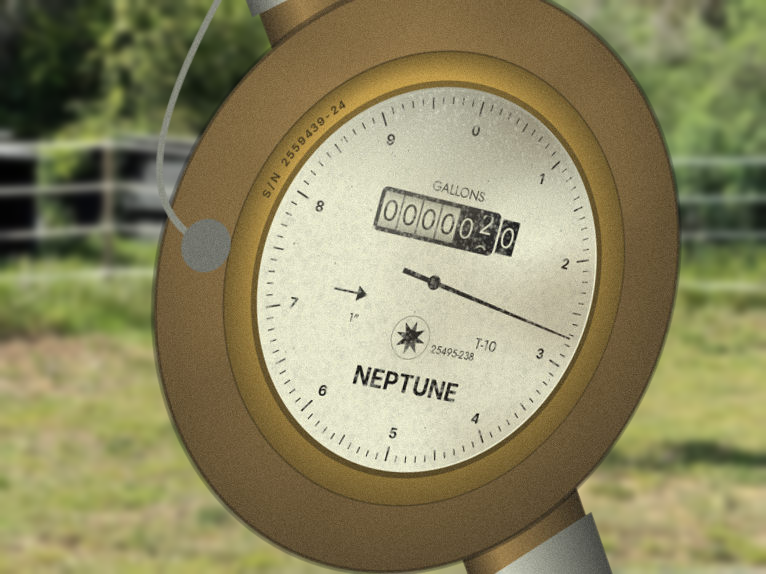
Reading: 22.7gal
